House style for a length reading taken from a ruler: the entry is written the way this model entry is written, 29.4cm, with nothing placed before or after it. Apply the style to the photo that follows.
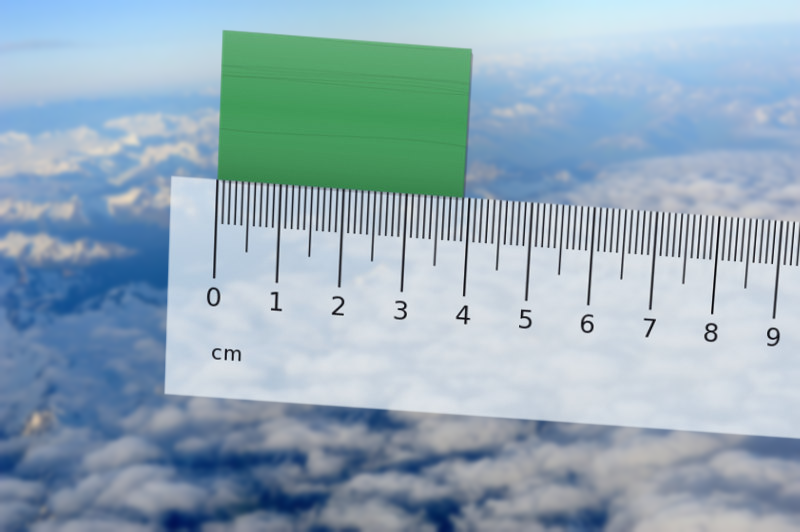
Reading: 3.9cm
